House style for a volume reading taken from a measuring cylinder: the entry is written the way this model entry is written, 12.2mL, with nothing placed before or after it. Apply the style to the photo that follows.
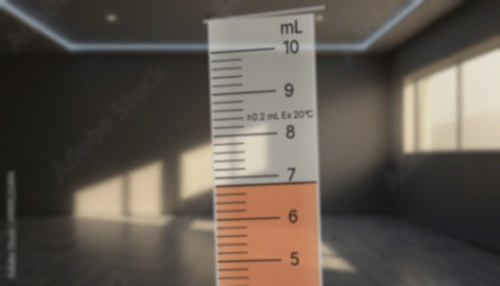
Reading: 6.8mL
